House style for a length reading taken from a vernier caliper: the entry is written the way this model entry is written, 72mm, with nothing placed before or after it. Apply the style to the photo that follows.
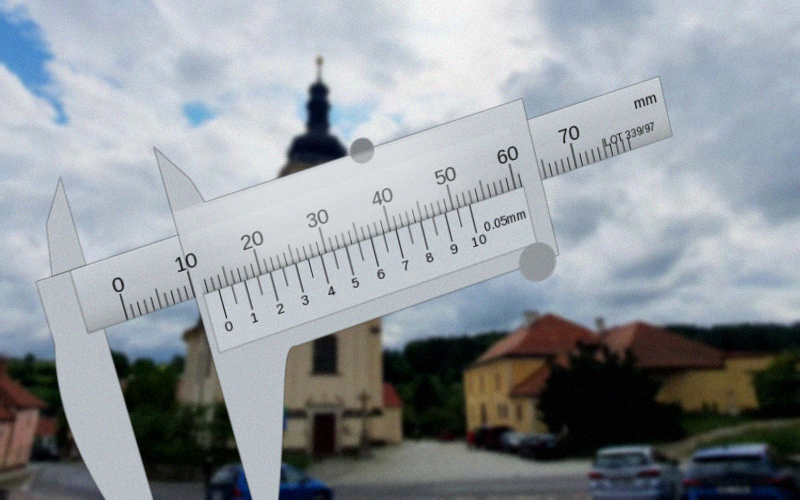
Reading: 13.6mm
